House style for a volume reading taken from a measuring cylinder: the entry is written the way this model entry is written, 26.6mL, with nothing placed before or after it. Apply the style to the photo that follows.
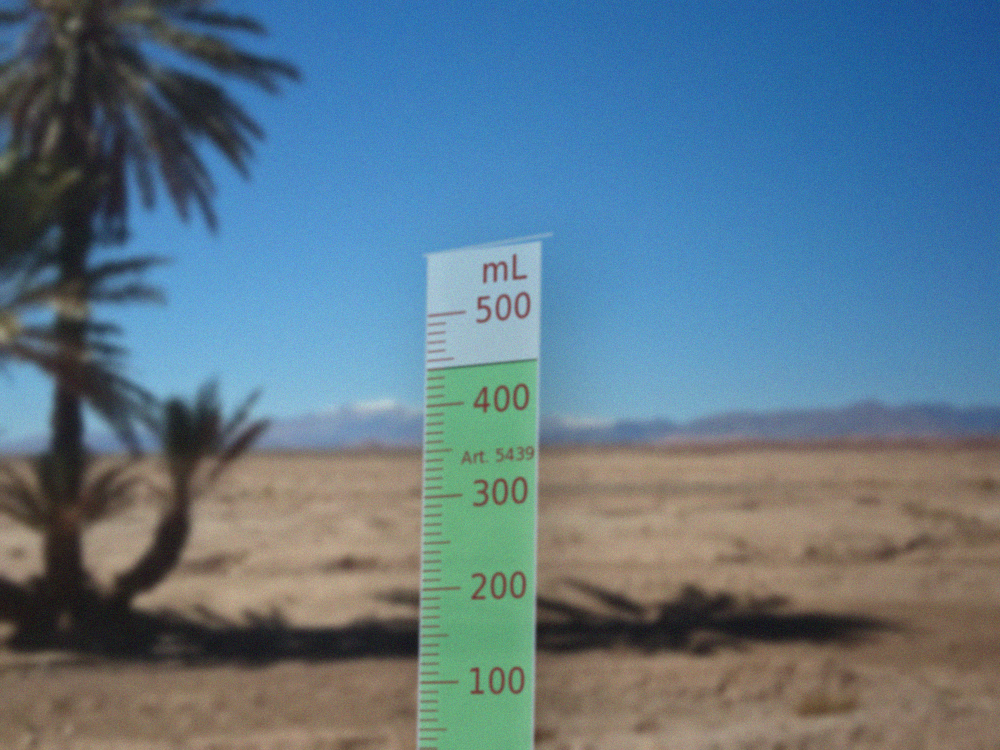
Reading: 440mL
